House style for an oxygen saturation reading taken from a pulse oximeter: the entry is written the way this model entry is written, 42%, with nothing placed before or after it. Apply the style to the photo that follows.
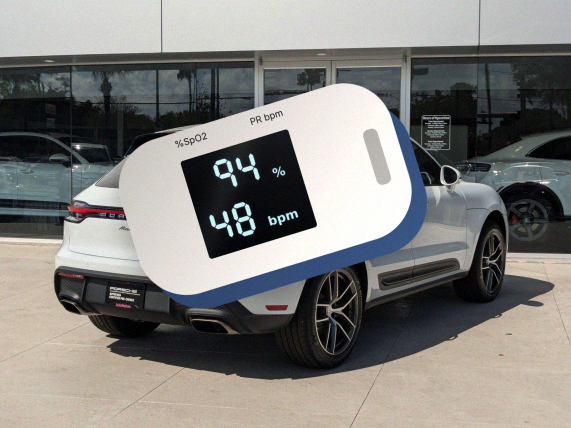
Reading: 94%
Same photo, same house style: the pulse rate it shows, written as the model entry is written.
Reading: 48bpm
